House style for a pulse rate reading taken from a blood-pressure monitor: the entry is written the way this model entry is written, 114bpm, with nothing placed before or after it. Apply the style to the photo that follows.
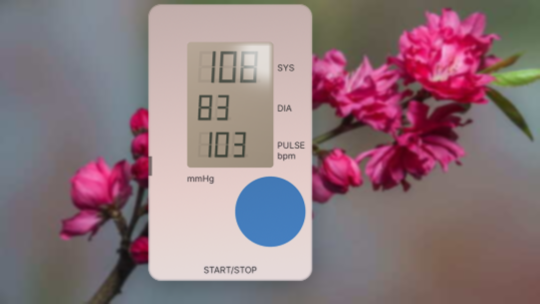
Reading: 103bpm
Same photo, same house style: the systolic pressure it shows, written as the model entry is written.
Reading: 108mmHg
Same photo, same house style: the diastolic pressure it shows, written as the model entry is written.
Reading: 83mmHg
